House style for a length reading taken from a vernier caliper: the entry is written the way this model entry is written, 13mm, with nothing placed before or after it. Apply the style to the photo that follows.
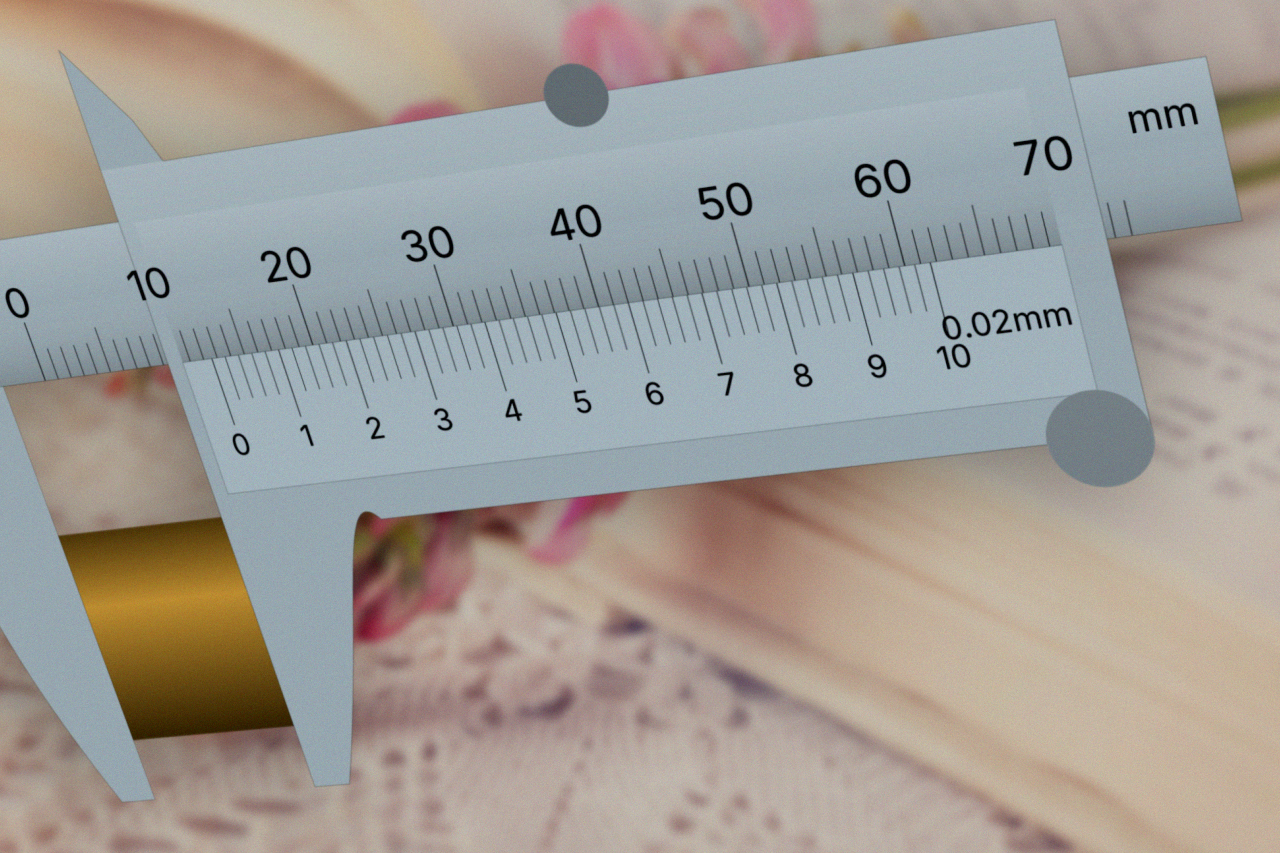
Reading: 12.6mm
